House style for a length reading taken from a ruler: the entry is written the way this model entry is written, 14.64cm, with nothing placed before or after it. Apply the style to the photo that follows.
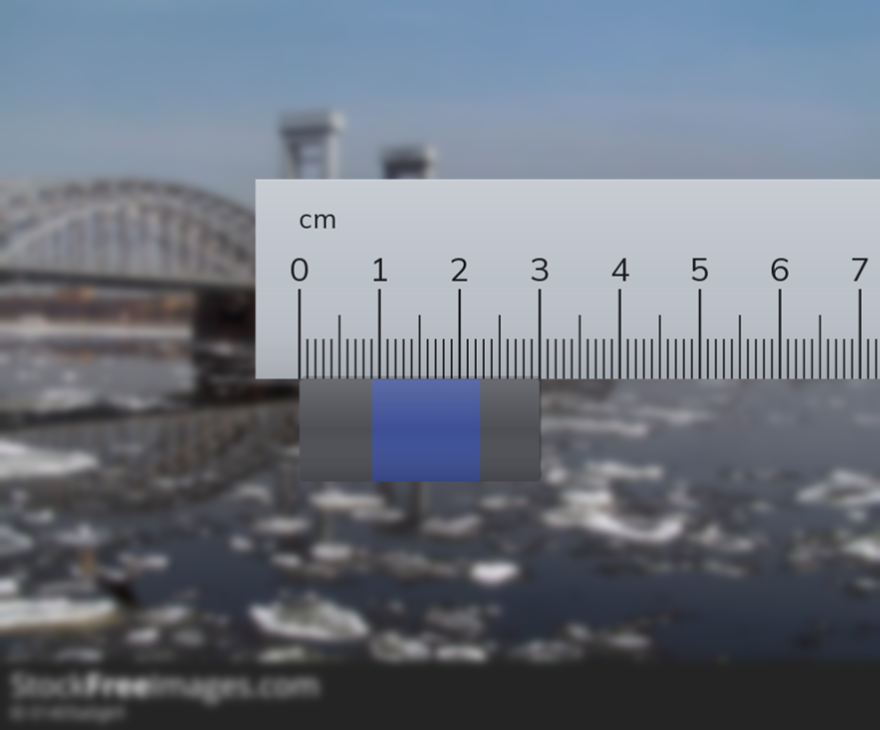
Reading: 3cm
